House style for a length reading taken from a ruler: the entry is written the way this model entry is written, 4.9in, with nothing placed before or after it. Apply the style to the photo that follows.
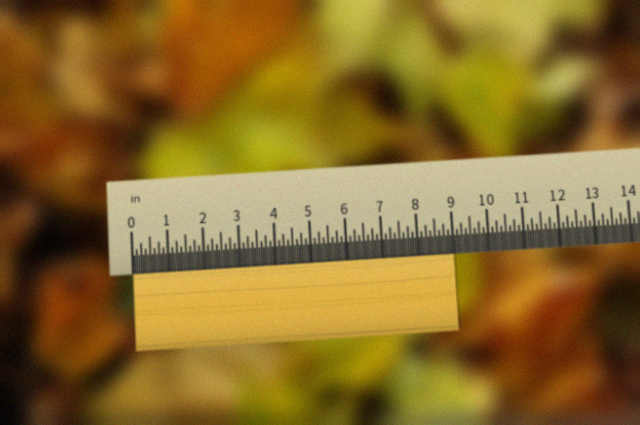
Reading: 9in
